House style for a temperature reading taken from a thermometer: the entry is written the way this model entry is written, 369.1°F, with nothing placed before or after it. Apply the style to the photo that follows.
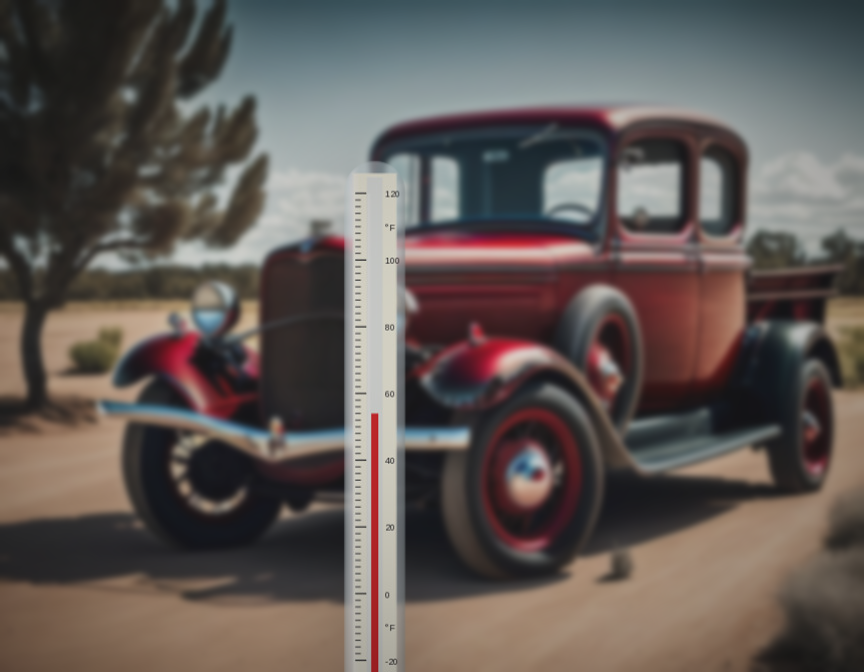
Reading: 54°F
